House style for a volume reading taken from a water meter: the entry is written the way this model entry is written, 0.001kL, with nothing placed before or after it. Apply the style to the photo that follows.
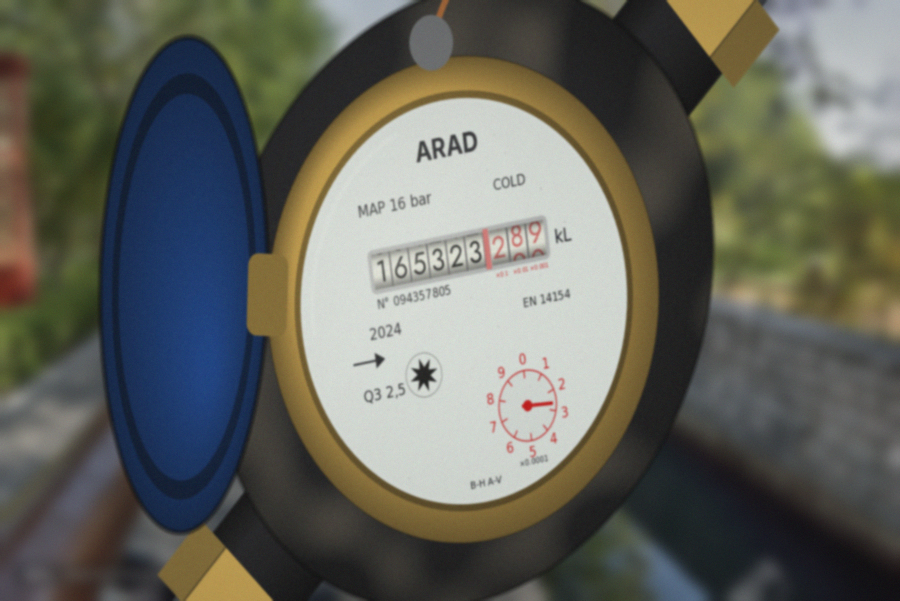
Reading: 165323.2892kL
